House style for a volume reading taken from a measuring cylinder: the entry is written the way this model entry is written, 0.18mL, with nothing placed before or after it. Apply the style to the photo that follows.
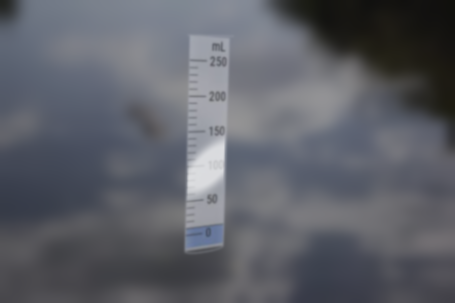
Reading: 10mL
